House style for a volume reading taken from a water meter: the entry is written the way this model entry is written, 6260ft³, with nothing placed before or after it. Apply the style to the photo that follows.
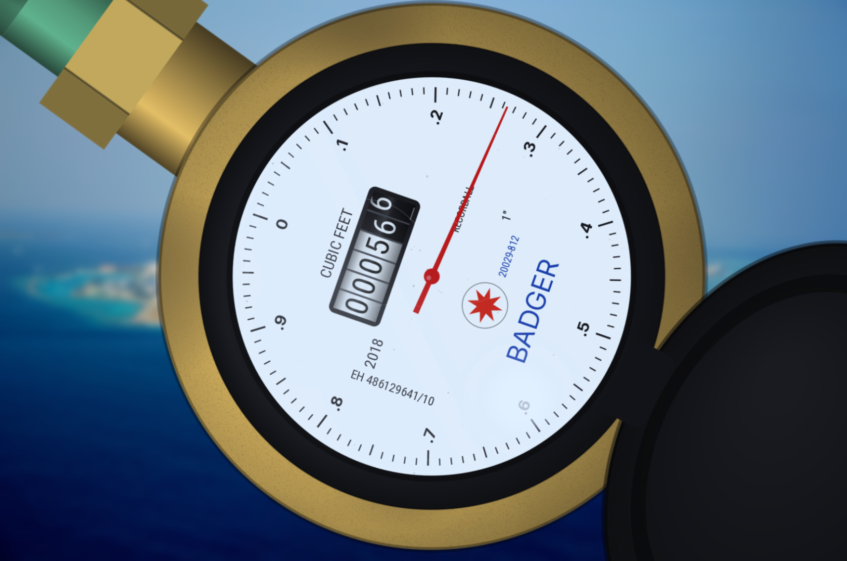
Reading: 566.26ft³
